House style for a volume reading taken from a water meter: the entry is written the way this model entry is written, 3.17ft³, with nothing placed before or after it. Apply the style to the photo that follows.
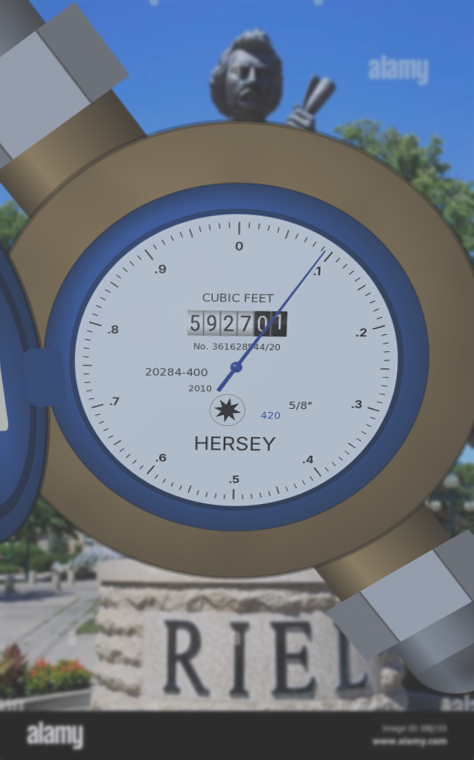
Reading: 592701.09ft³
